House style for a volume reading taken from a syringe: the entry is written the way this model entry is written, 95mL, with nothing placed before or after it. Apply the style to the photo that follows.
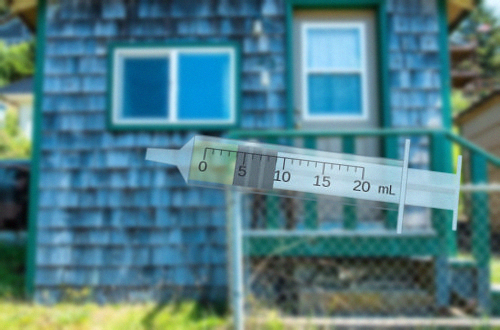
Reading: 4mL
